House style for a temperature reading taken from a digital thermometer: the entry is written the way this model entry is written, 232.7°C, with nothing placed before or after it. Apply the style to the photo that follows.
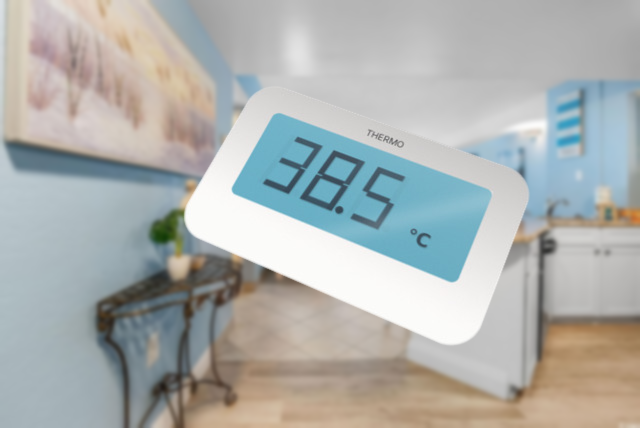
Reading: 38.5°C
